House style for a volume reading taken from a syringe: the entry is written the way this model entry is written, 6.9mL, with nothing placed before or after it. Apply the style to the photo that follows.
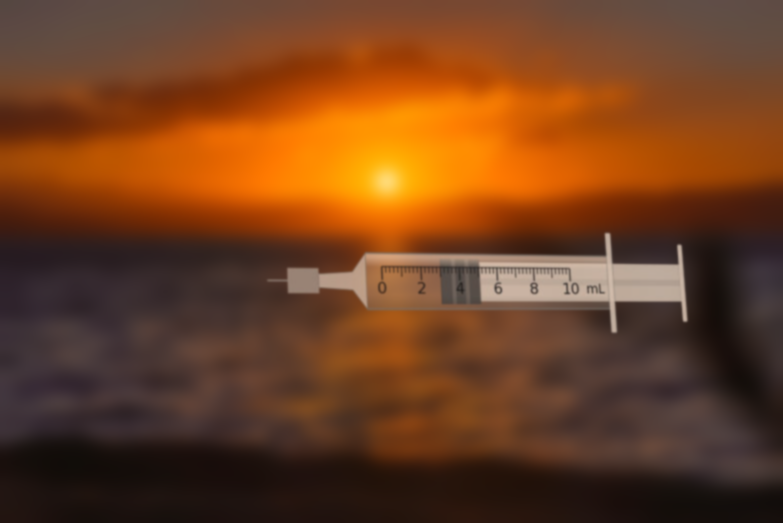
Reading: 3mL
